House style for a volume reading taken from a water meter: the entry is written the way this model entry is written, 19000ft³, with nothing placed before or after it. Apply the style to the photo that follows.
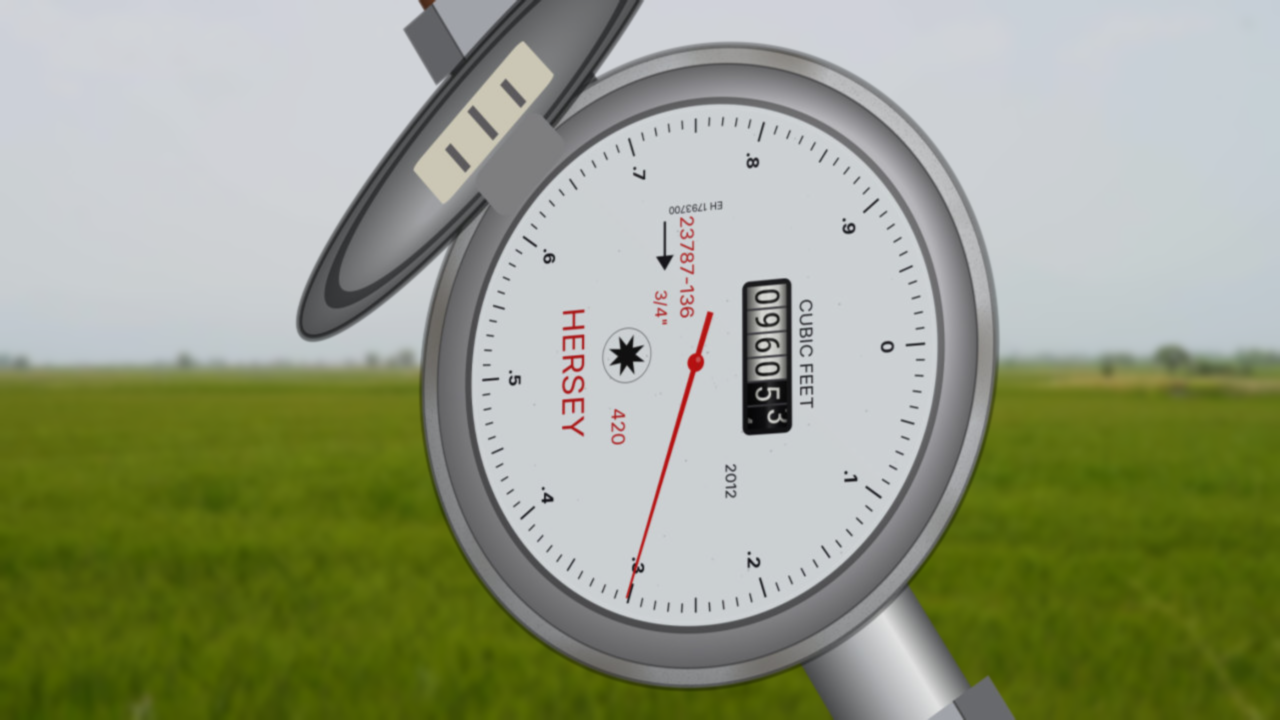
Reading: 96053.30ft³
